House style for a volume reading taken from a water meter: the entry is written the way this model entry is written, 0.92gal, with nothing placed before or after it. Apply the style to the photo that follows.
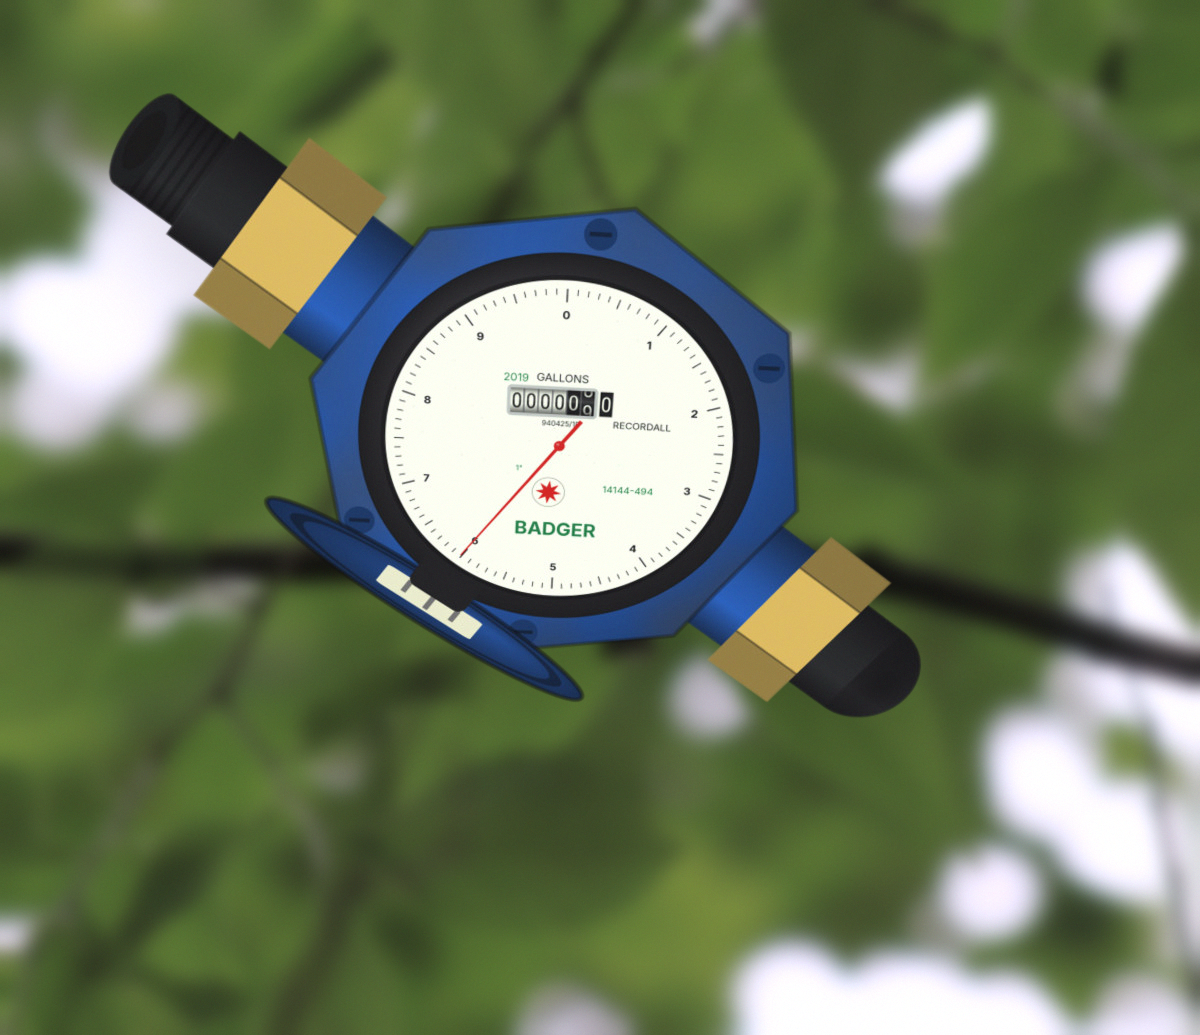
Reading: 86.0gal
